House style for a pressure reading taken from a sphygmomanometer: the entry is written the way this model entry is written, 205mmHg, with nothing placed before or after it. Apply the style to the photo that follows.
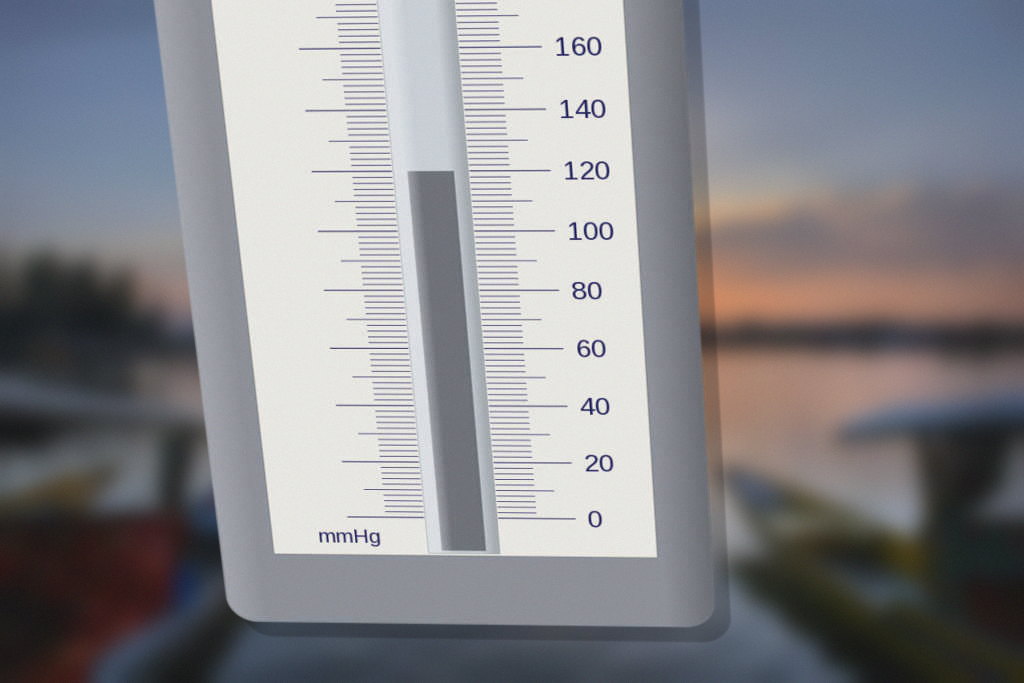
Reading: 120mmHg
